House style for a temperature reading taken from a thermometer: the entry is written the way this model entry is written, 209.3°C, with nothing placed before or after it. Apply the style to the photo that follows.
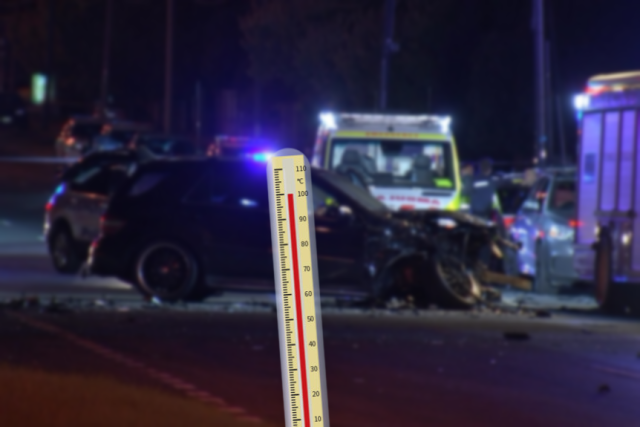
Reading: 100°C
